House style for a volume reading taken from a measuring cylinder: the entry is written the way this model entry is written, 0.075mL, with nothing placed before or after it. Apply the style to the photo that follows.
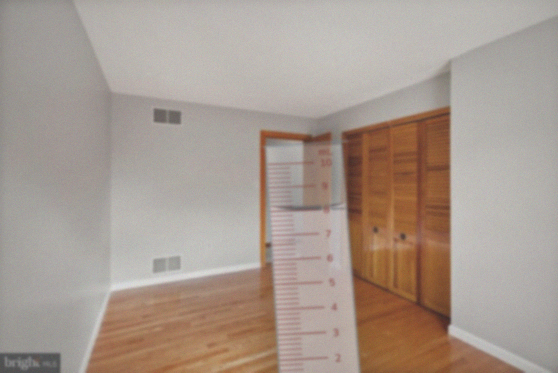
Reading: 8mL
